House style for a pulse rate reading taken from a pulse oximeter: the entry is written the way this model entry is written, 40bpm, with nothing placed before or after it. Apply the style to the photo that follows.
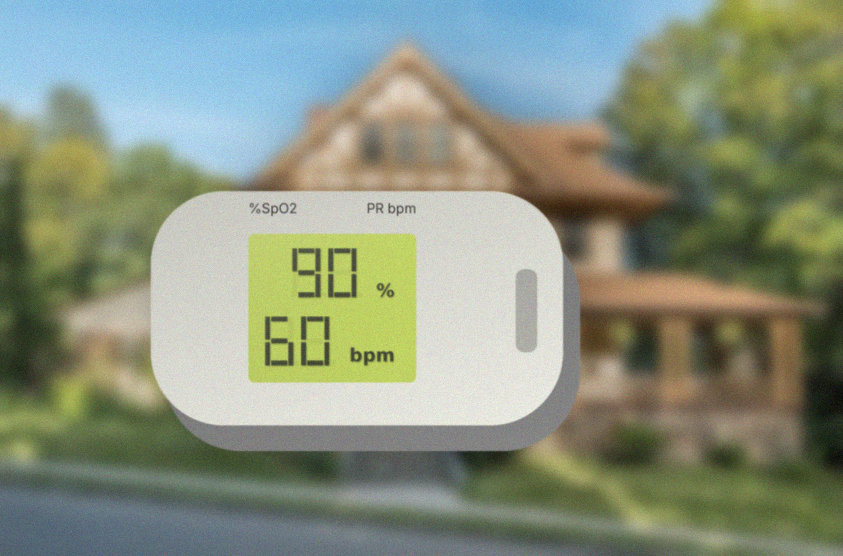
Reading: 60bpm
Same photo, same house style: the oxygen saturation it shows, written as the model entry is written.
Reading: 90%
